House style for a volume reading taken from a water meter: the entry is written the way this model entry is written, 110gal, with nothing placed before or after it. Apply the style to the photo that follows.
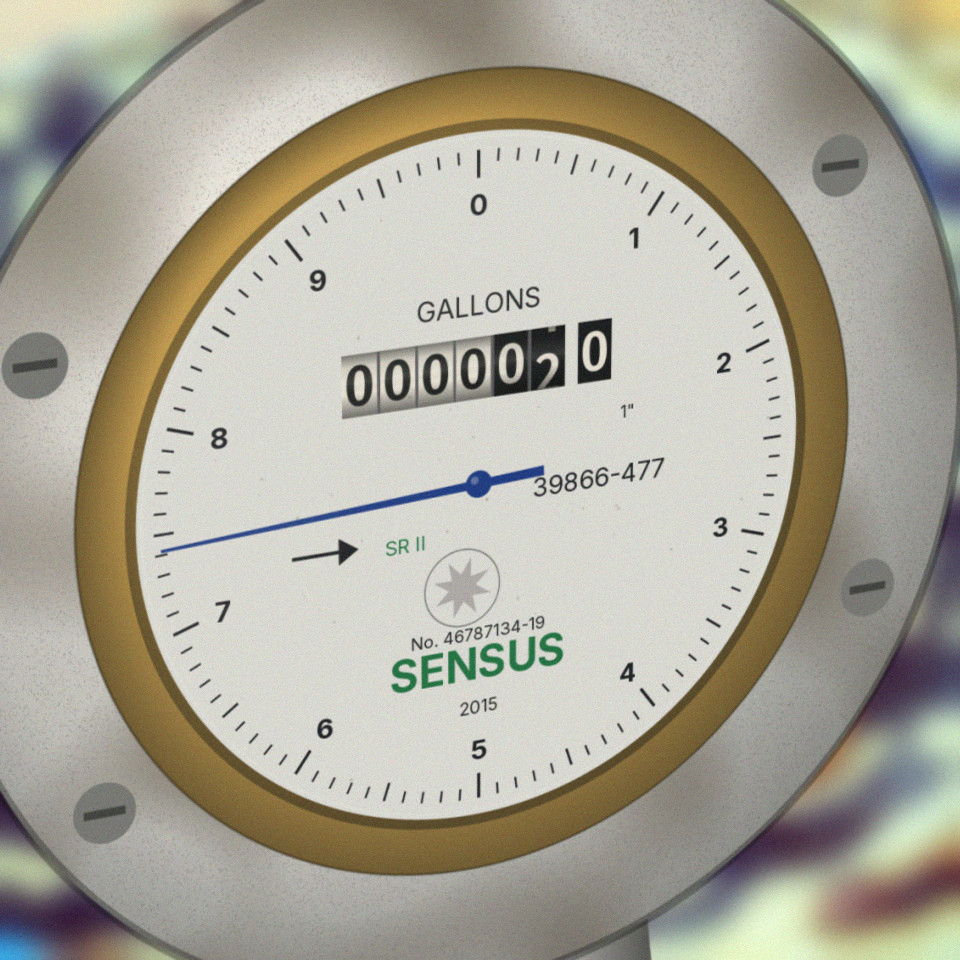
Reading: 17.4gal
